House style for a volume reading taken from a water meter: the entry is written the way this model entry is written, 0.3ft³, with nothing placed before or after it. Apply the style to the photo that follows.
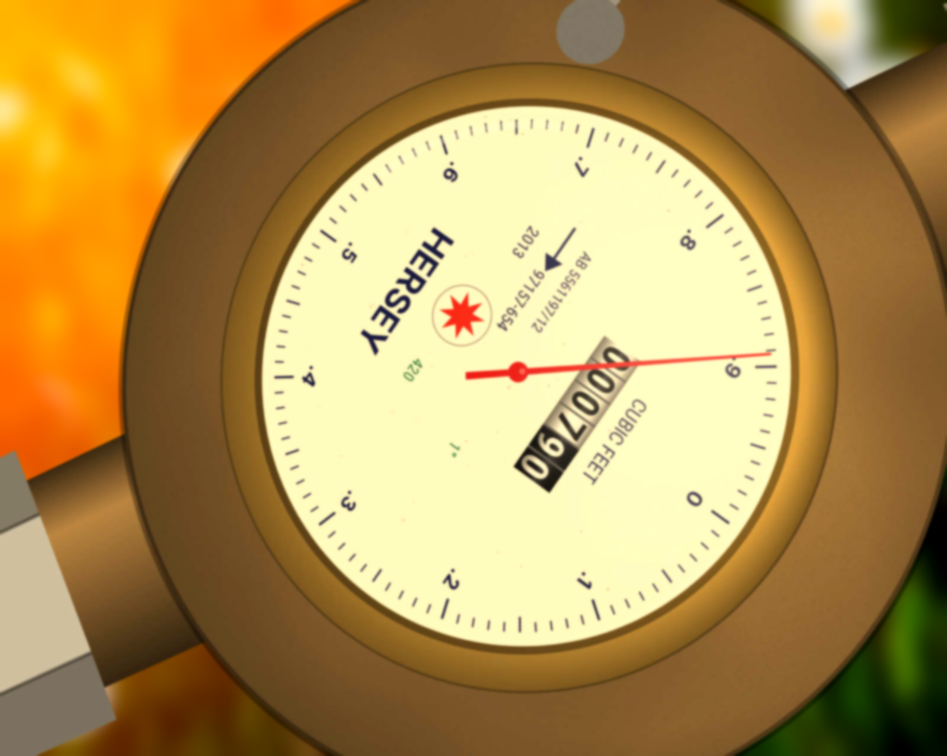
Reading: 789.89ft³
